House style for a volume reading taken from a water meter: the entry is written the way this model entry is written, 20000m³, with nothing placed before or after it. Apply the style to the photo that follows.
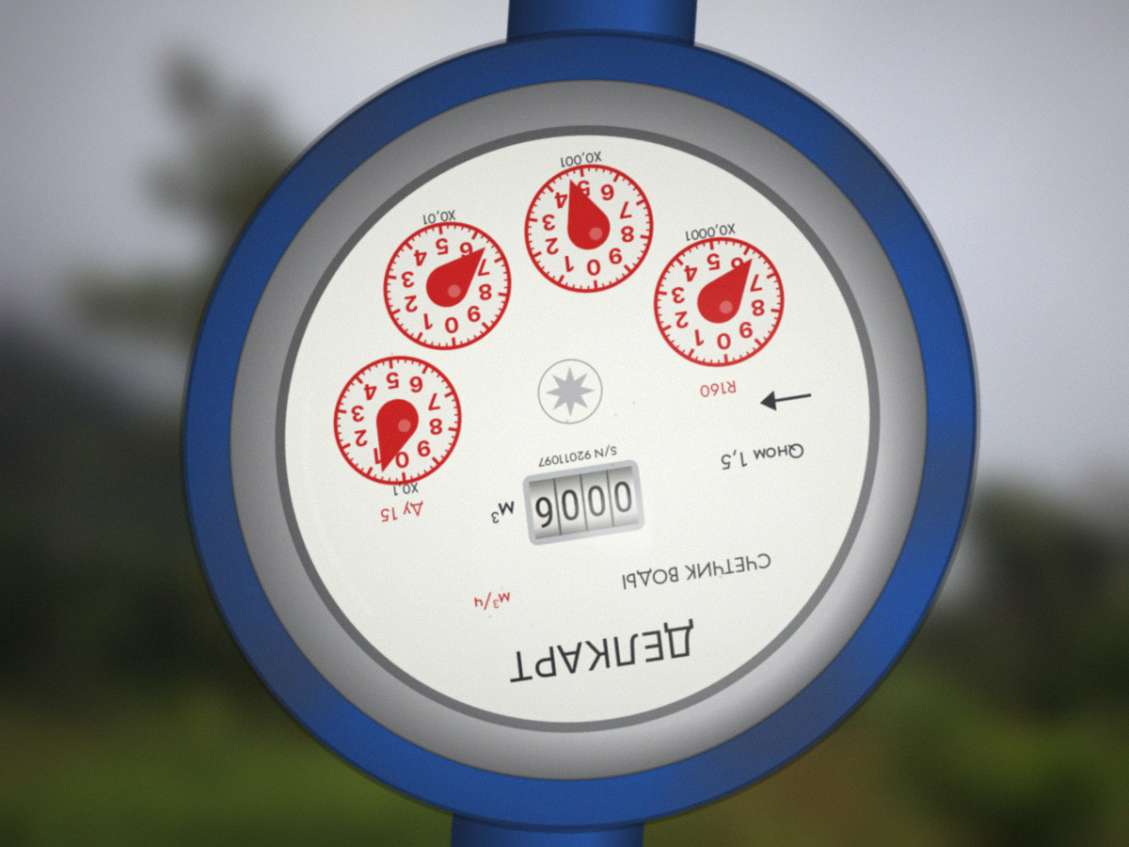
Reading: 6.0646m³
